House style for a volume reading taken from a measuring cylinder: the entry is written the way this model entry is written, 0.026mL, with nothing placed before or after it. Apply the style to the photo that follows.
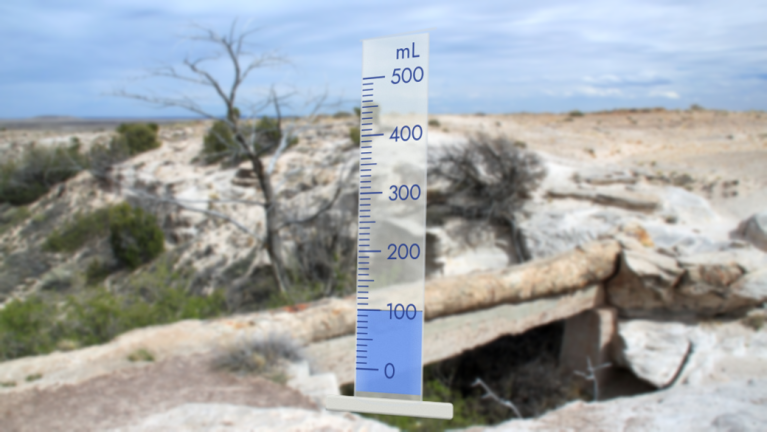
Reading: 100mL
